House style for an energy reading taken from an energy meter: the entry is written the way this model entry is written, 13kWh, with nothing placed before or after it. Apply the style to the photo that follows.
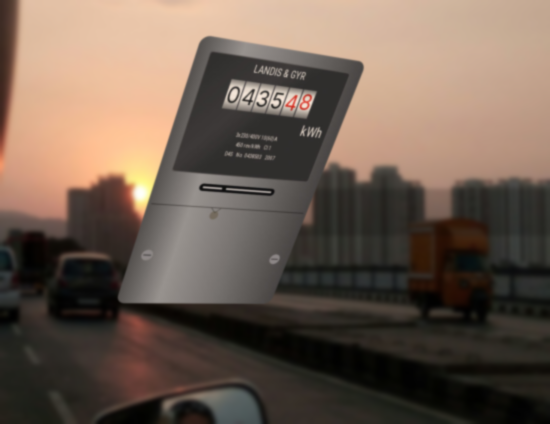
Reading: 435.48kWh
